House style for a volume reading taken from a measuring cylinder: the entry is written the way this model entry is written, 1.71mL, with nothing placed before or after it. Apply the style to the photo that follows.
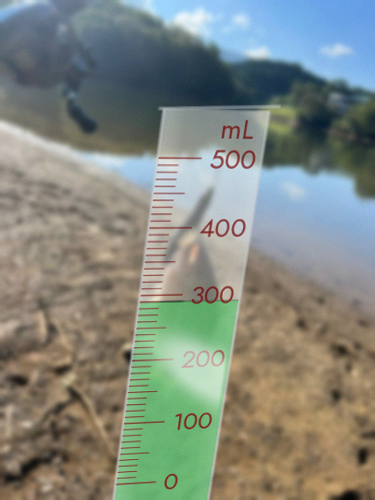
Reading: 290mL
